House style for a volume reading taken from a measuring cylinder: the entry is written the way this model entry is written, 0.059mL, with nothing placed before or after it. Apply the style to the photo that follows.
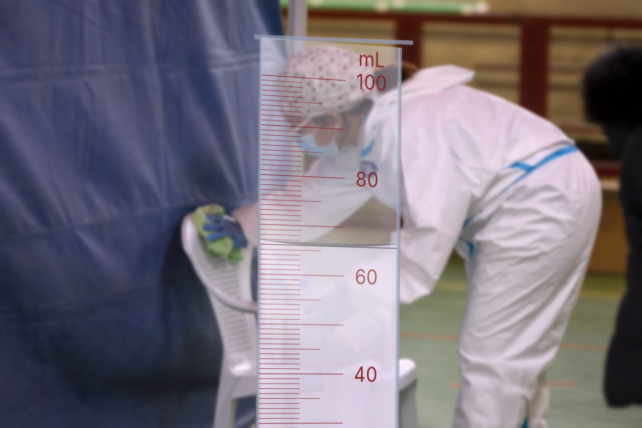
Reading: 66mL
